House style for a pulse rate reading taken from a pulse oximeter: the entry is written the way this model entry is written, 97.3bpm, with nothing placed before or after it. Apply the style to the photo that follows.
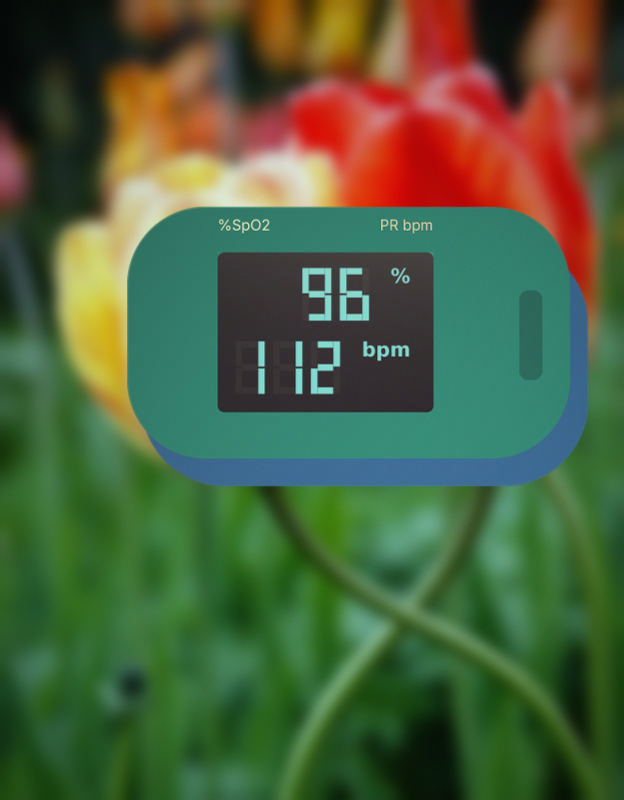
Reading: 112bpm
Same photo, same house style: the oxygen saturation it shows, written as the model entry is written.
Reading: 96%
